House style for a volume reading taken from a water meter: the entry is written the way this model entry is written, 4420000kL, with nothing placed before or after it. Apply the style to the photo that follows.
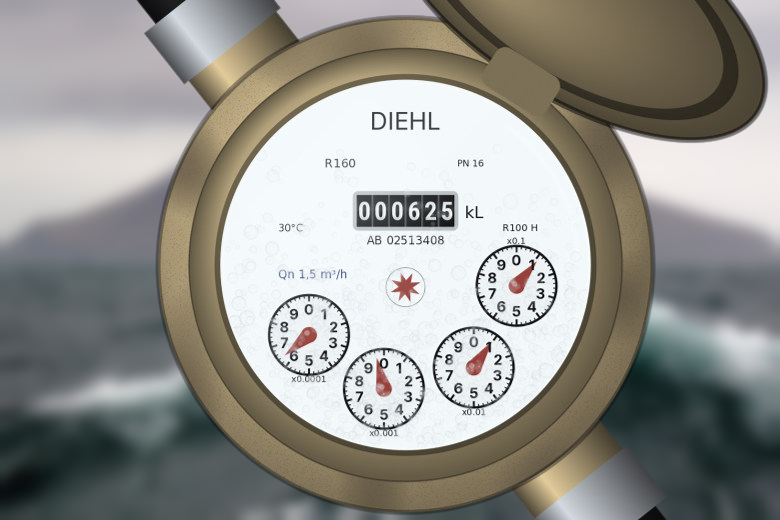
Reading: 625.1096kL
